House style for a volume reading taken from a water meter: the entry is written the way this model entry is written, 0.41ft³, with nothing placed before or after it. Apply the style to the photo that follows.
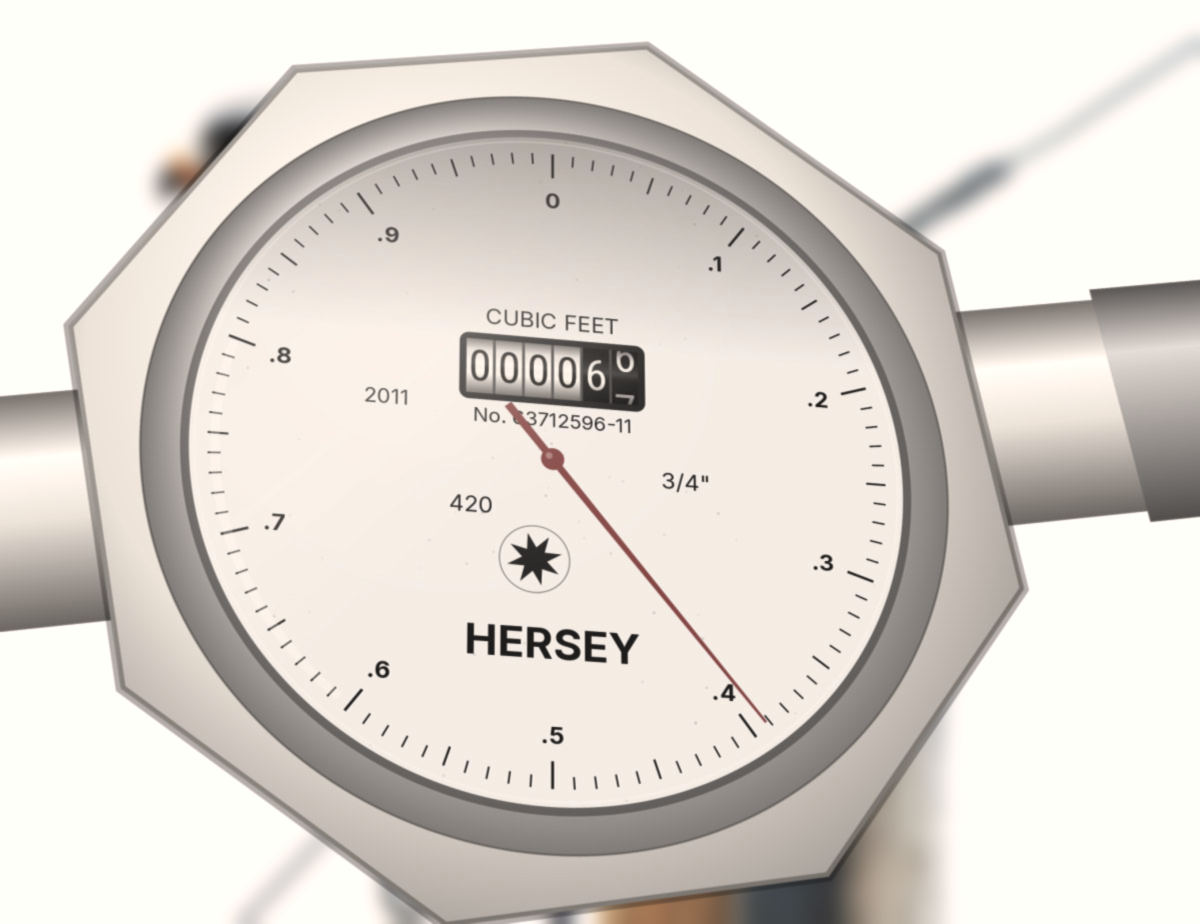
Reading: 66.39ft³
